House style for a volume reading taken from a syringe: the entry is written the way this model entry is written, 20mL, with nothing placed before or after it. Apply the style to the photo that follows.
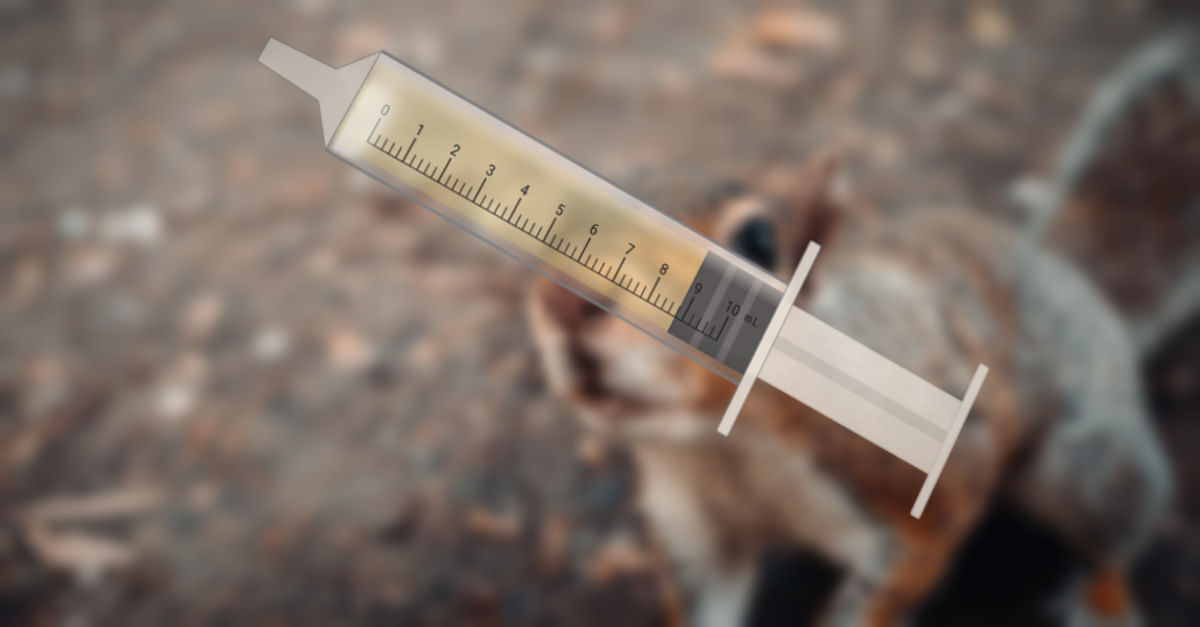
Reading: 8.8mL
